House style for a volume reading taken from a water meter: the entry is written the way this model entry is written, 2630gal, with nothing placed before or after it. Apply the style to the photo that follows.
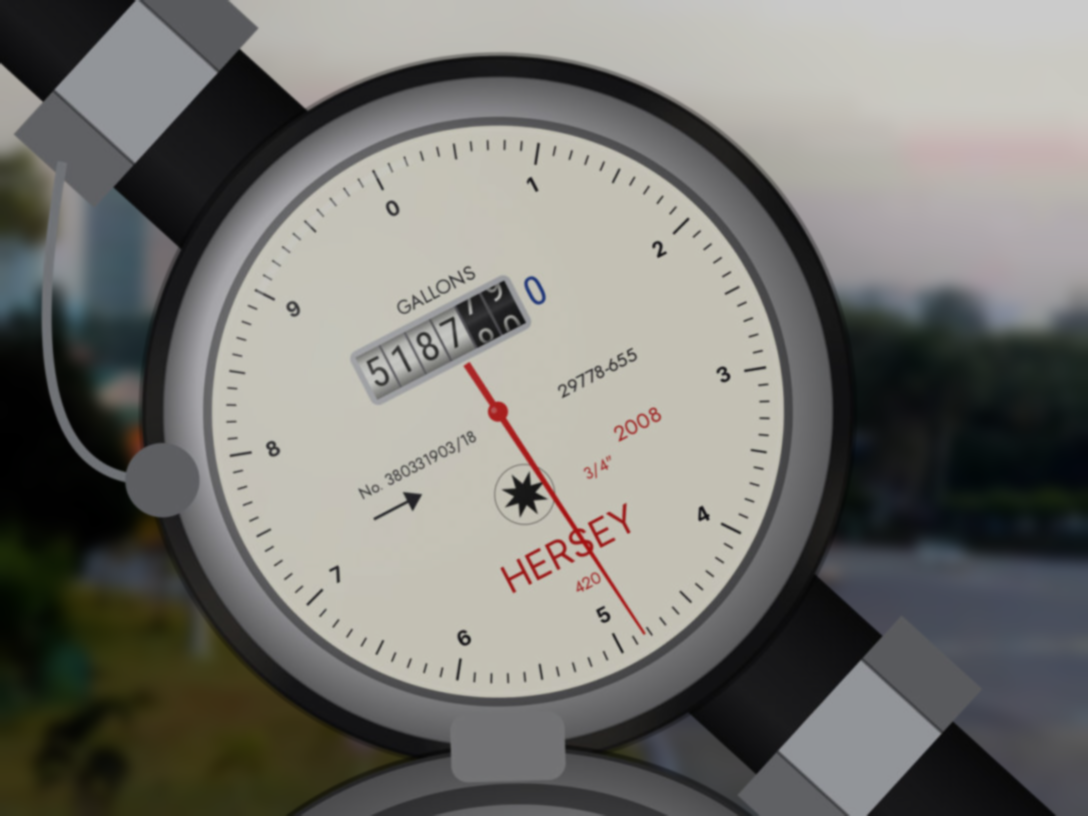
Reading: 5187794.8gal
